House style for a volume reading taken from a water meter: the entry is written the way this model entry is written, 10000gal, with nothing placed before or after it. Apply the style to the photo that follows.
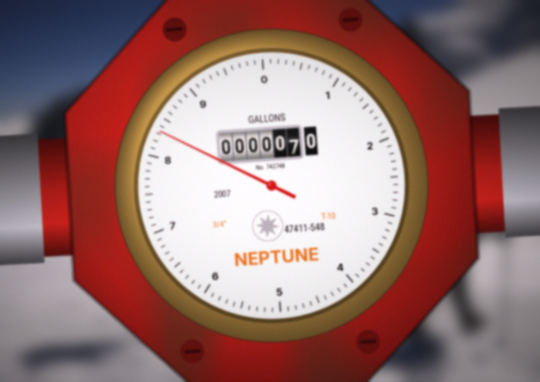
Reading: 68.3gal
